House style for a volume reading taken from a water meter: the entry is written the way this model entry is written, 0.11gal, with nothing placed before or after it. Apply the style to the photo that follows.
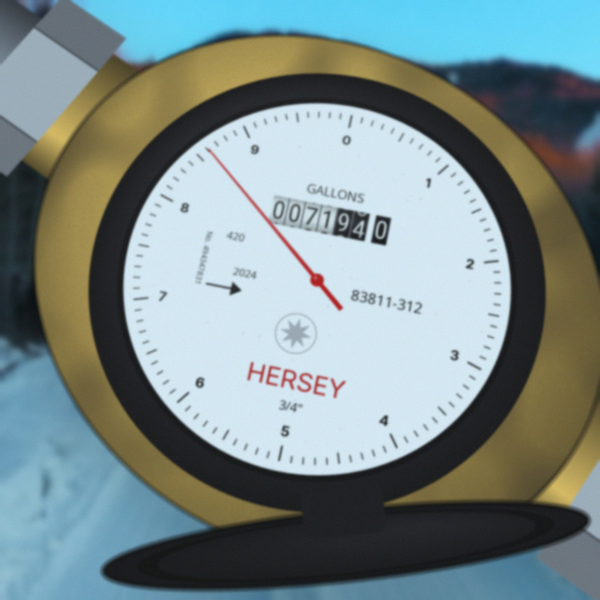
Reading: 71938.6gal
